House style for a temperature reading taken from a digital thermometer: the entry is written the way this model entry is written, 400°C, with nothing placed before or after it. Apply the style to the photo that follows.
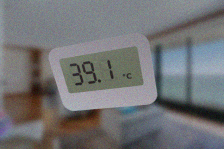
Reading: 39.1°C
